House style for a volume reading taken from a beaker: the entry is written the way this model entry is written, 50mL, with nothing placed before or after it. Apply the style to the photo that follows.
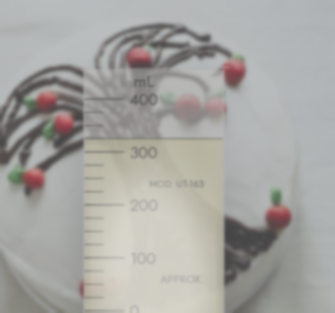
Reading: 325mL
